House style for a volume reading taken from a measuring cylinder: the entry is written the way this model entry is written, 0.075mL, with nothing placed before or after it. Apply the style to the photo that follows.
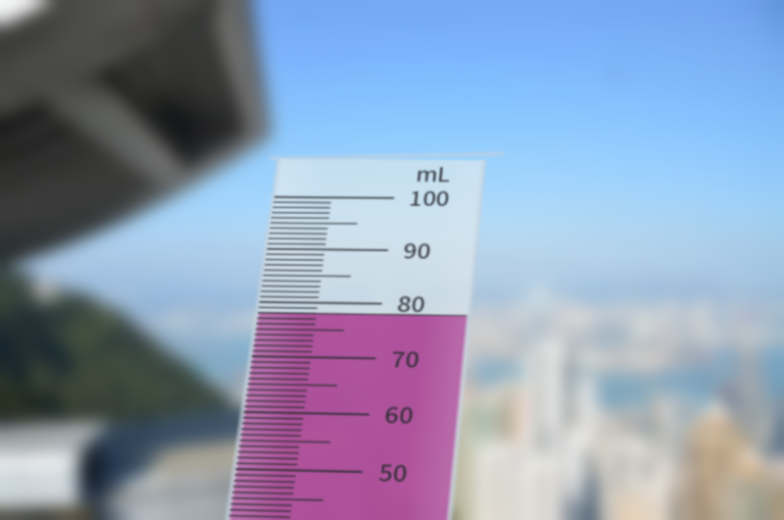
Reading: 78mL
